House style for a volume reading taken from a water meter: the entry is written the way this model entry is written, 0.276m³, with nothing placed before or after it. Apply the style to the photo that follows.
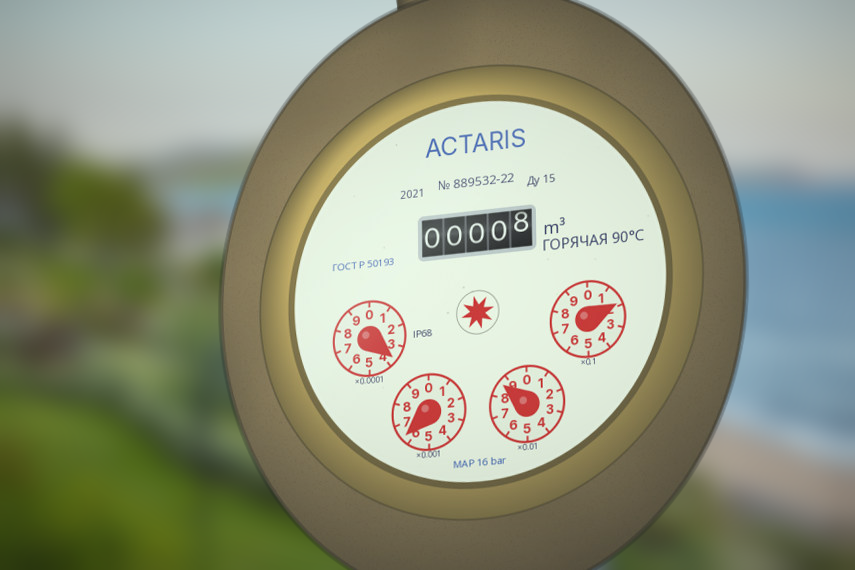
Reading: 8.1863m³
